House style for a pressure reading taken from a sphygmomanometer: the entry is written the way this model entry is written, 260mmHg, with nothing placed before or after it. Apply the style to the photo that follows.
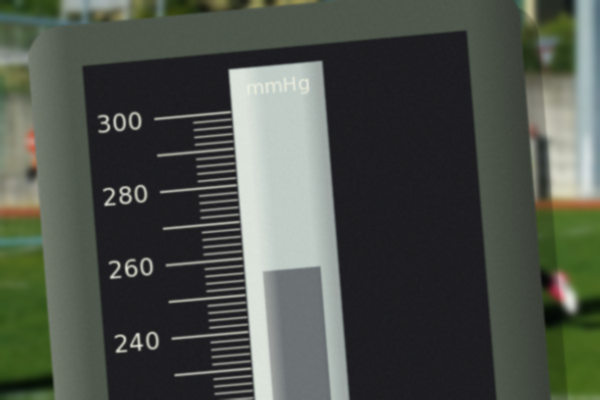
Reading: 256mmHg
